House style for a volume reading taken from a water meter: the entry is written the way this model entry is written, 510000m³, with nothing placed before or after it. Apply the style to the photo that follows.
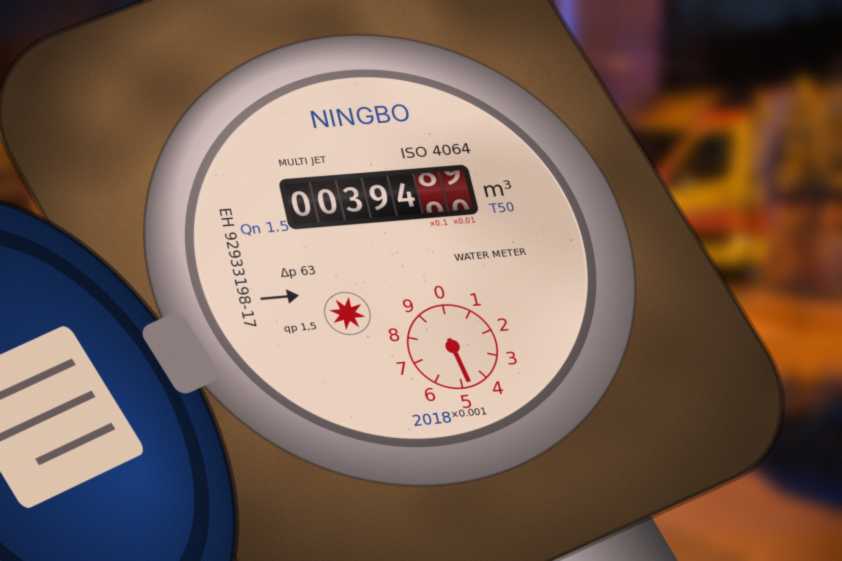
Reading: 394.894m³
